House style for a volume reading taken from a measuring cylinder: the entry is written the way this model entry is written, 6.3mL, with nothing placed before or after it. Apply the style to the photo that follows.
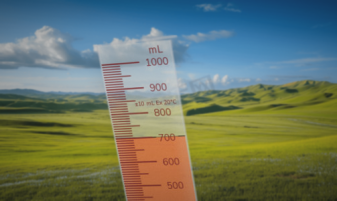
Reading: 700mL
